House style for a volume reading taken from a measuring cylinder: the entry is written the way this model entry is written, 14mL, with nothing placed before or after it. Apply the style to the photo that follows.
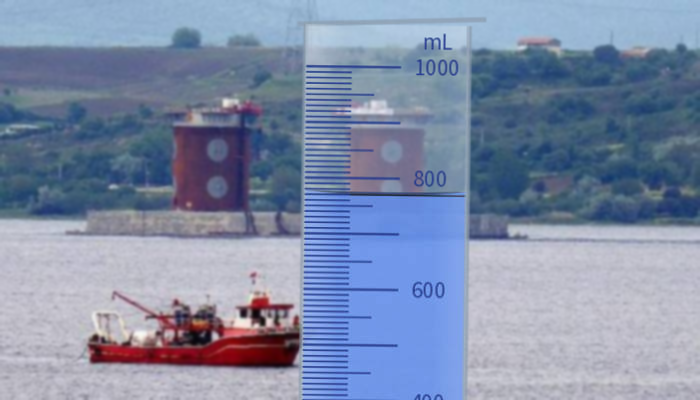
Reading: 770mL
